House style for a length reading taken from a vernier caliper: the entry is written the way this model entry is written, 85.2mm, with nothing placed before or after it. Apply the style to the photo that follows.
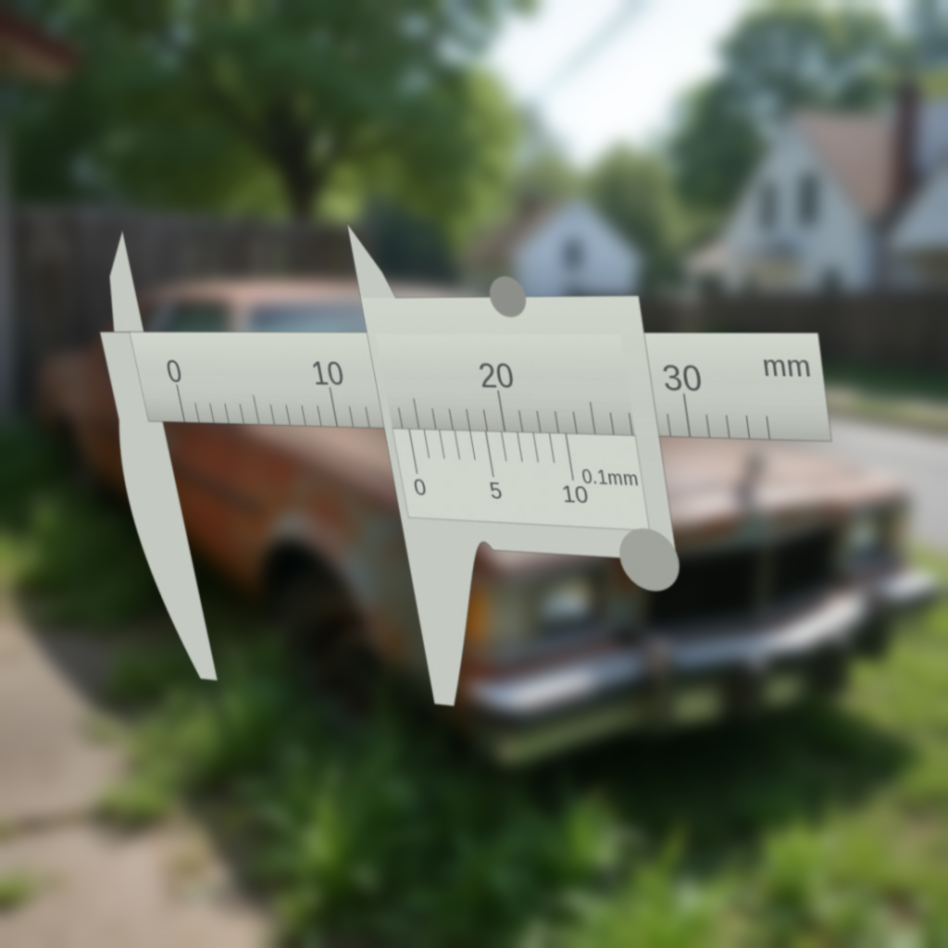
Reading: 14.4mm
